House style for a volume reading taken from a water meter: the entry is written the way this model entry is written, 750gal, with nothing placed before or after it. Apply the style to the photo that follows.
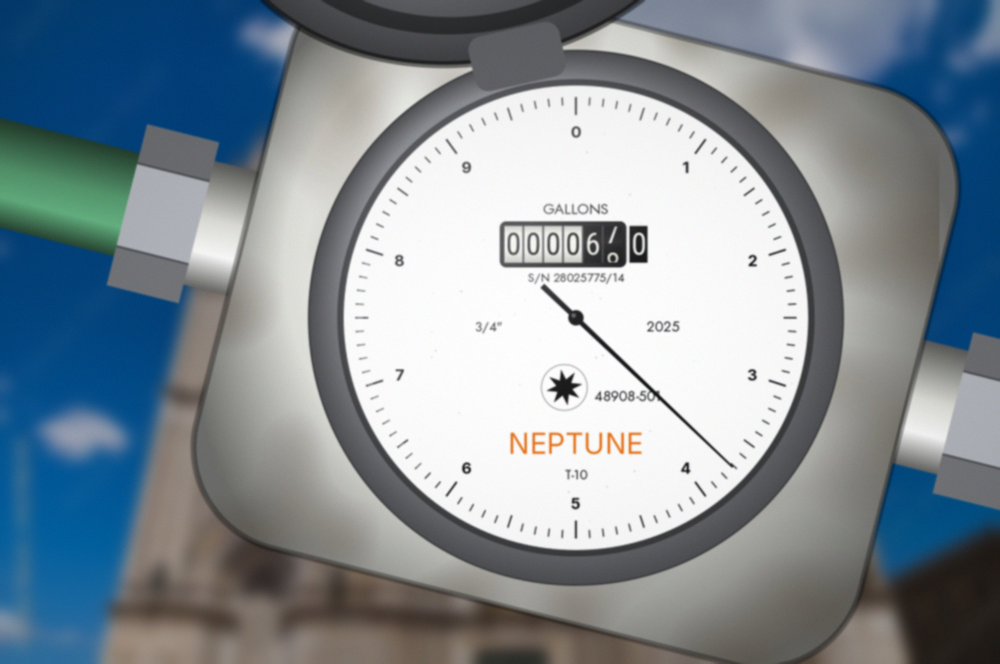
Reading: 673.7gal
